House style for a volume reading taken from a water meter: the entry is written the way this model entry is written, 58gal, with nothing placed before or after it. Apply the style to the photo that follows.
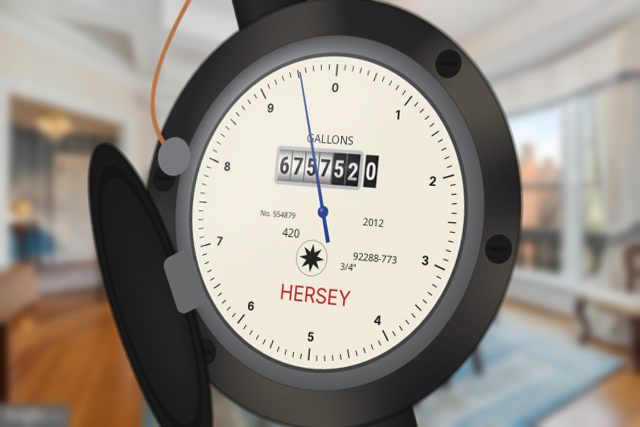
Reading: 6757519.5gal
